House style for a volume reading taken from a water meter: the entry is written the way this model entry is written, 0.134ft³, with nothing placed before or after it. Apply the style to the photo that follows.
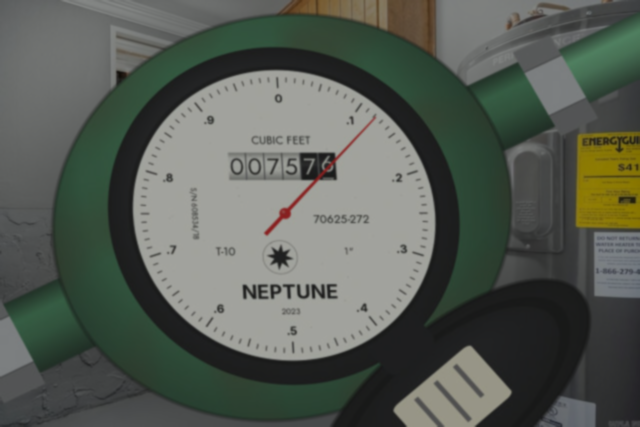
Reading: 7576.12ft³
